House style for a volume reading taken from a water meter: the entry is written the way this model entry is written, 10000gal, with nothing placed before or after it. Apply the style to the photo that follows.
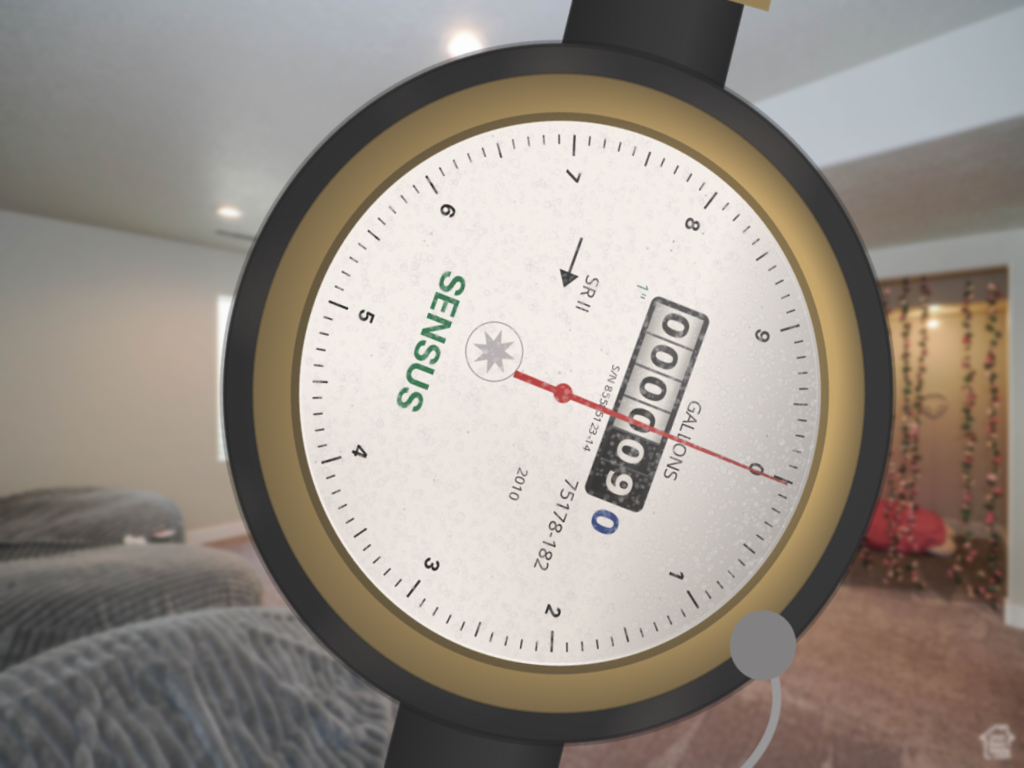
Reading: 90.0gal
